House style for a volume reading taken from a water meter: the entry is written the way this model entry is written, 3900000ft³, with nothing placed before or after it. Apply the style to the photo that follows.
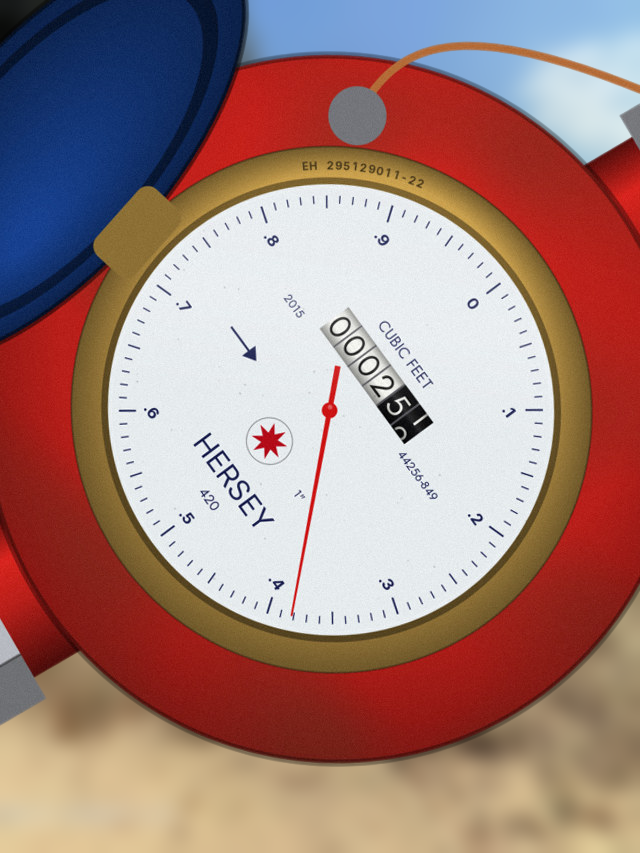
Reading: 251.38ft³
